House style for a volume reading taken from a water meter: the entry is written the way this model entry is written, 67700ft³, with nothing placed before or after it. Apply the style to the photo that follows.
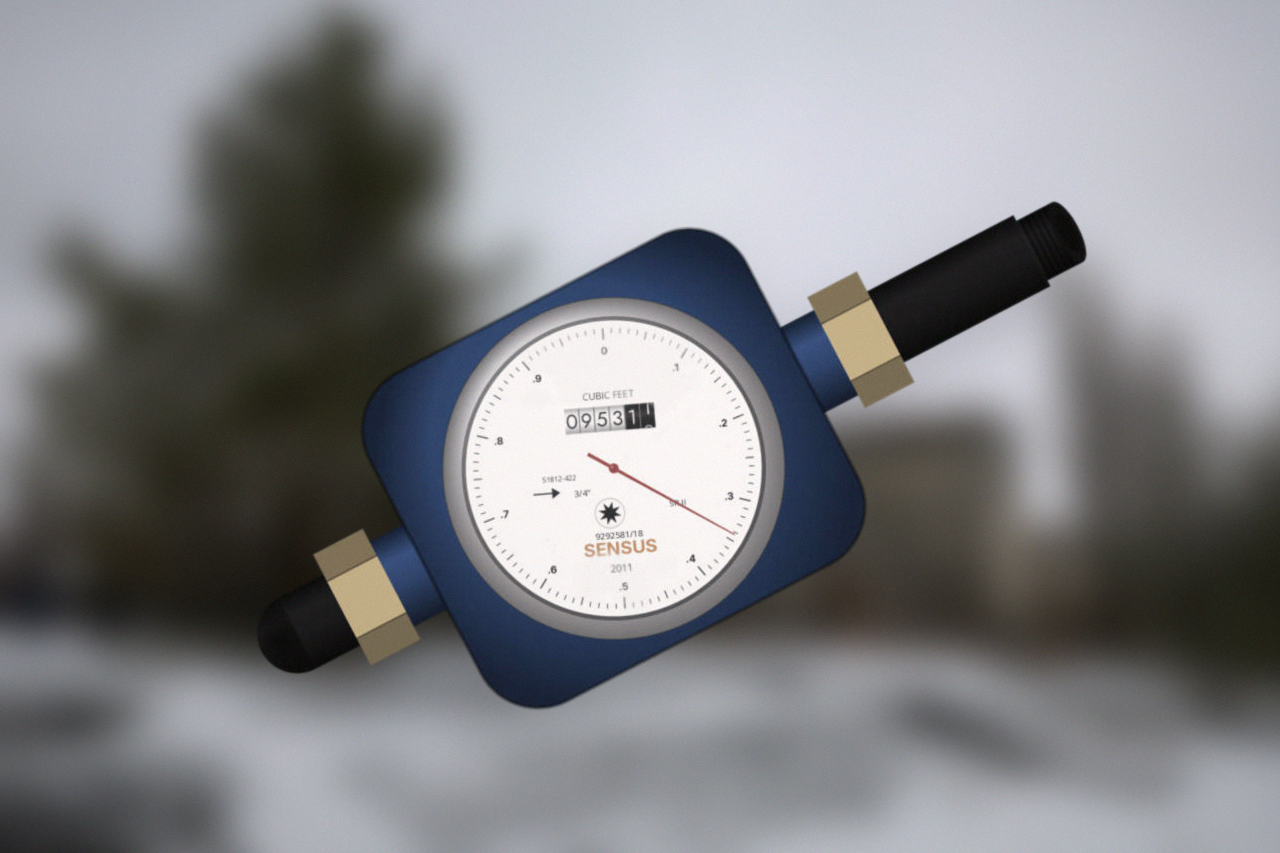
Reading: 95311.34ft³
